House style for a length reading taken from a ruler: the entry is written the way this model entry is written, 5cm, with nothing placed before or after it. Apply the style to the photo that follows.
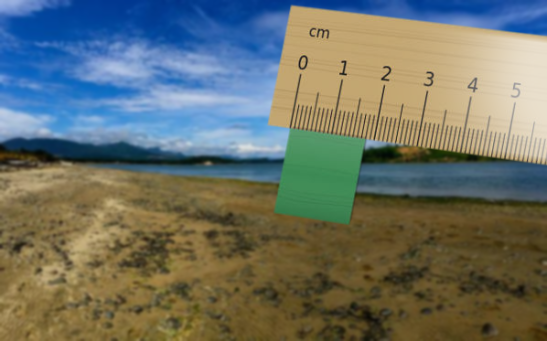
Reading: 1.8cm
